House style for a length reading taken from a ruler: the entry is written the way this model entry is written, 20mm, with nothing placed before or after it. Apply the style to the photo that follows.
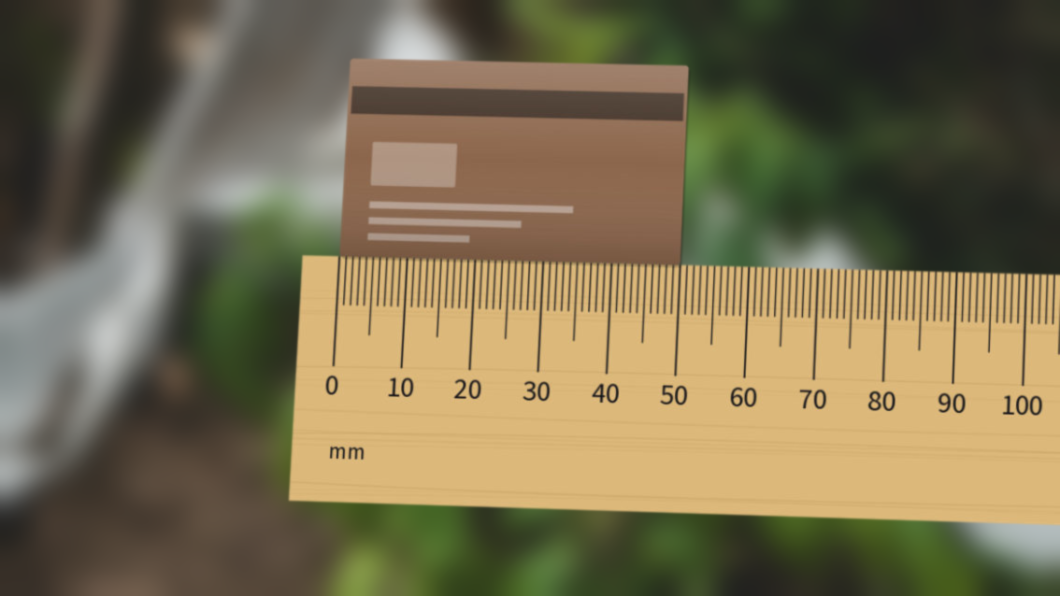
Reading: 50mm
